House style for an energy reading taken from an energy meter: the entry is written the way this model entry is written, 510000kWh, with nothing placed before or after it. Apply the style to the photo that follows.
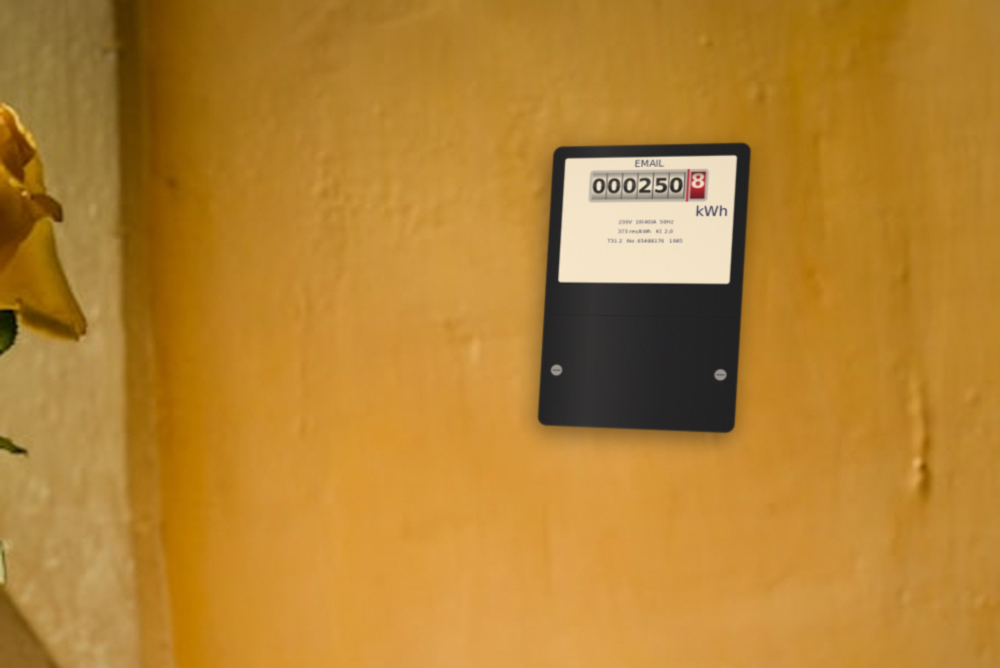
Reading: 250.8kWh
